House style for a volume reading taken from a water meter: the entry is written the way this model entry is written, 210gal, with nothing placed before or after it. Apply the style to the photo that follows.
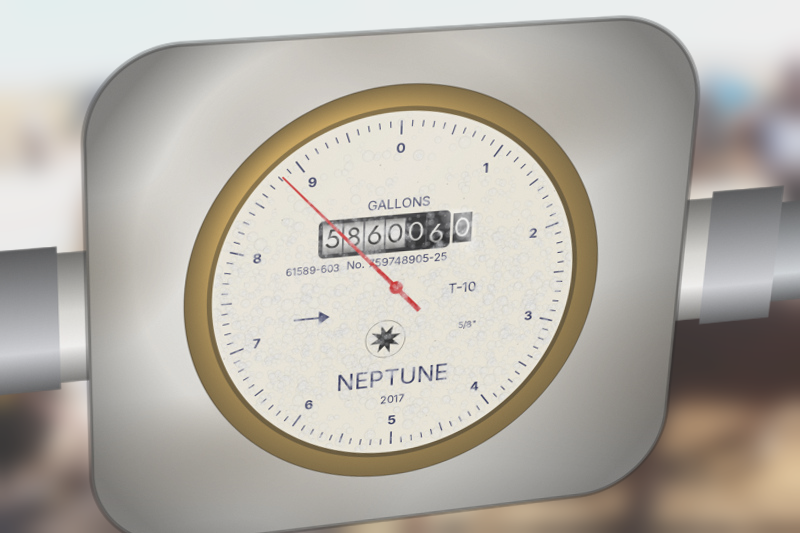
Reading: 5860058.8gal
